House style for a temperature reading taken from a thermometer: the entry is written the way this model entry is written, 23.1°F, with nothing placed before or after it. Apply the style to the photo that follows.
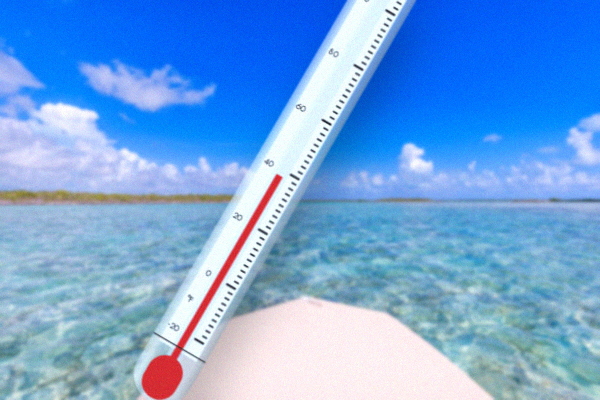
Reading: 38°F
